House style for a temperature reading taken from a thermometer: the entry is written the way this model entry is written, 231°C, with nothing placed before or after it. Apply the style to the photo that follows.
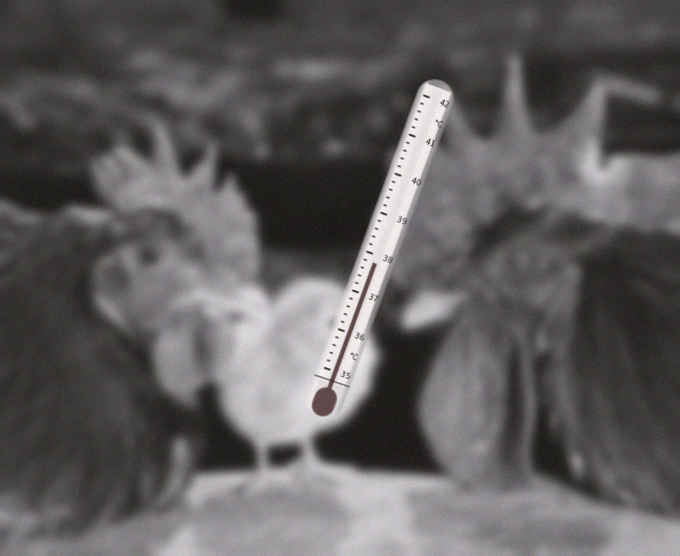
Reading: 37.8°C
